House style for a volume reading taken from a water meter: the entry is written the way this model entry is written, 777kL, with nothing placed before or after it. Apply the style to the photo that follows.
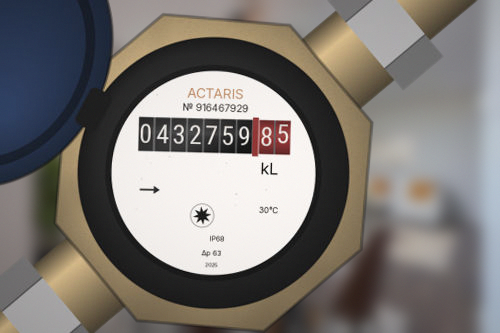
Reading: 432759.85kL
